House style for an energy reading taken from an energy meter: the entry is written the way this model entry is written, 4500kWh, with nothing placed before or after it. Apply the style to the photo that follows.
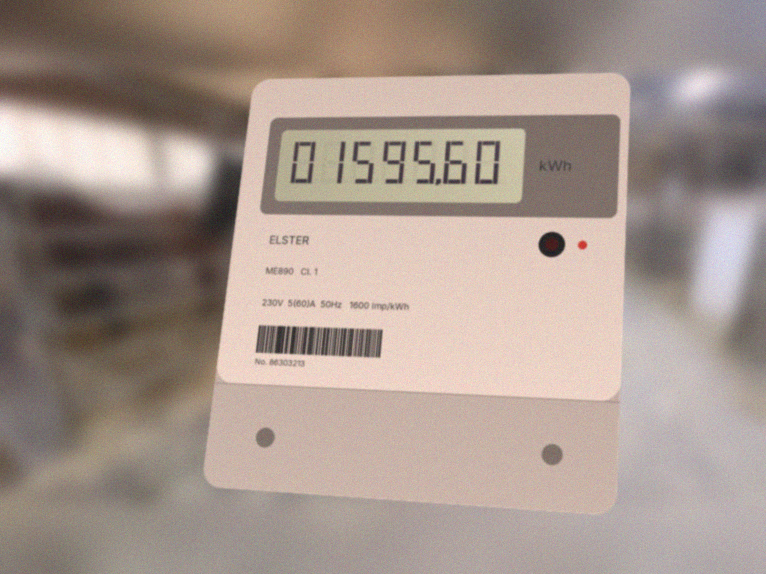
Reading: 1595.60kWh
